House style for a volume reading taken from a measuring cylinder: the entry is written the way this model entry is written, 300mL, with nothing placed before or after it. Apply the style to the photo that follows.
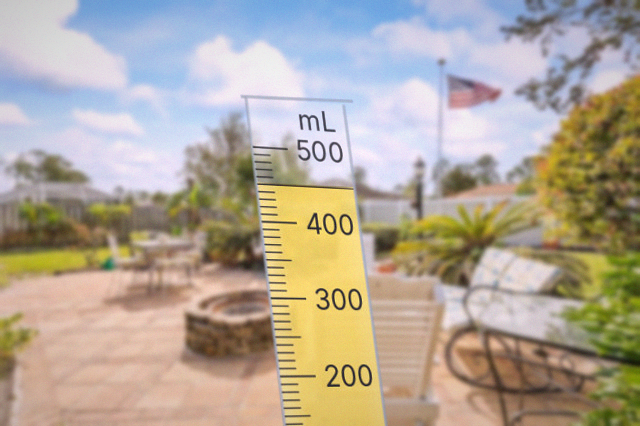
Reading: 450mL
